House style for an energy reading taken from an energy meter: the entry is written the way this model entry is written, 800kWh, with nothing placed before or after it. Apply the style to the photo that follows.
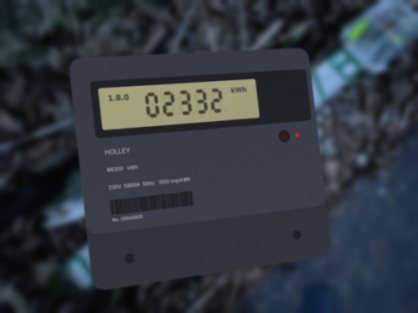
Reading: 2332kWh
